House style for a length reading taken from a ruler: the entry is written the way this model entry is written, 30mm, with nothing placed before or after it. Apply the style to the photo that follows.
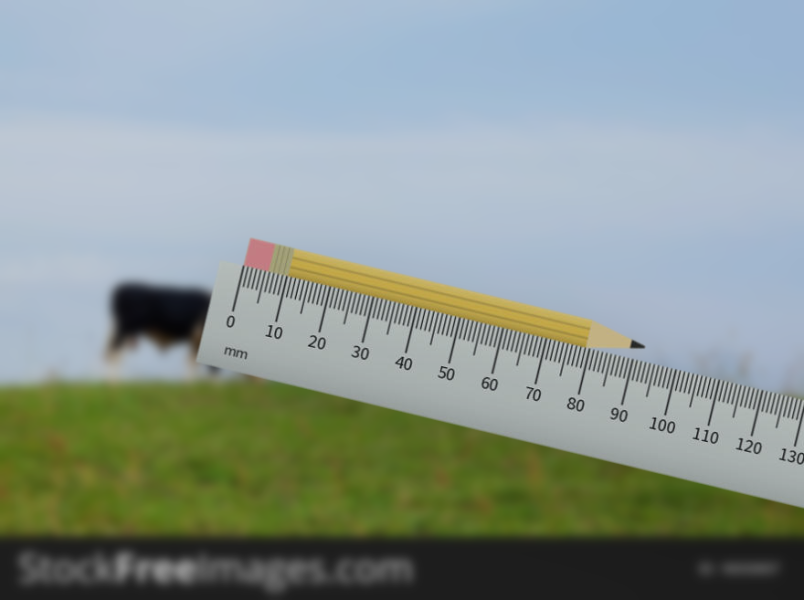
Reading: 92mm
